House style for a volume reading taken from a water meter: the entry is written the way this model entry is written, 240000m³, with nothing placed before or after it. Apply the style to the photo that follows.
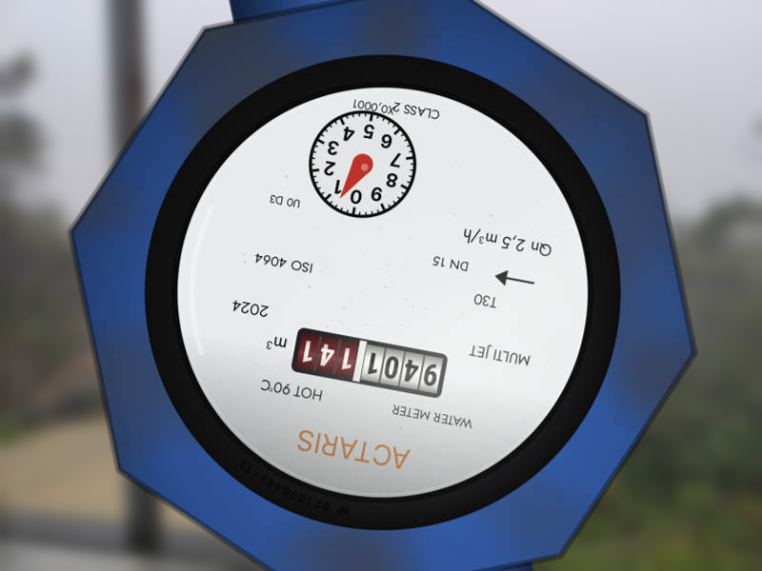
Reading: 9401.1410m³
